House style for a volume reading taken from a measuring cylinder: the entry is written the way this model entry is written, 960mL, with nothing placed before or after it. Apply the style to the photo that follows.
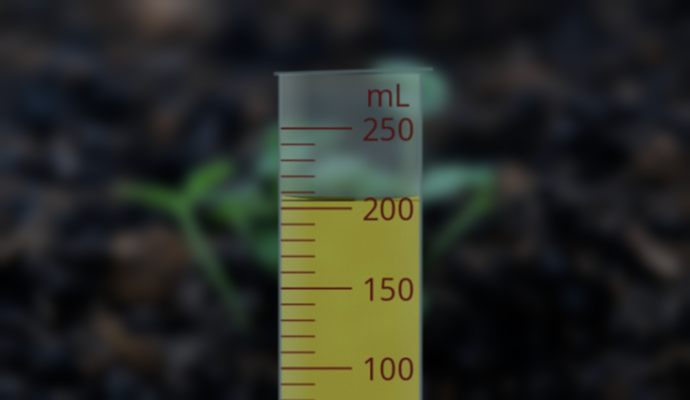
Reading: 205mL
